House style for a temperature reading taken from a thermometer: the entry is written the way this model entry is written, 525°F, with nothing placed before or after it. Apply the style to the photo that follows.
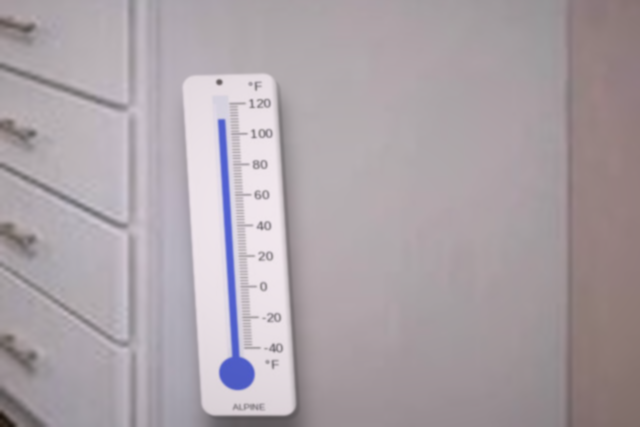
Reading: 110°F
